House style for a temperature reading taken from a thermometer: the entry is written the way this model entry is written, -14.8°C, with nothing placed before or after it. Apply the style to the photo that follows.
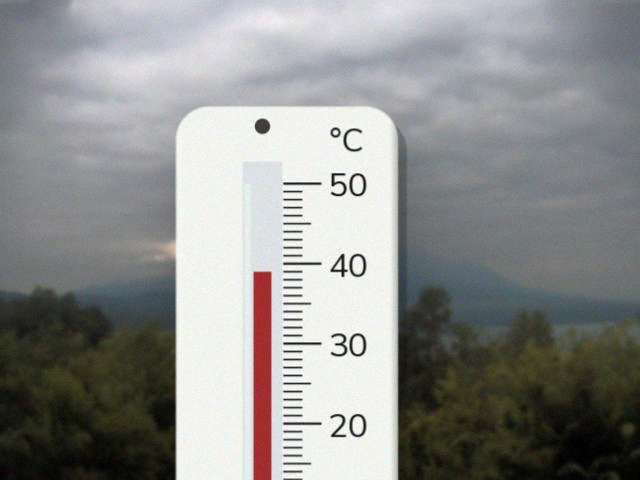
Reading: 39°C
